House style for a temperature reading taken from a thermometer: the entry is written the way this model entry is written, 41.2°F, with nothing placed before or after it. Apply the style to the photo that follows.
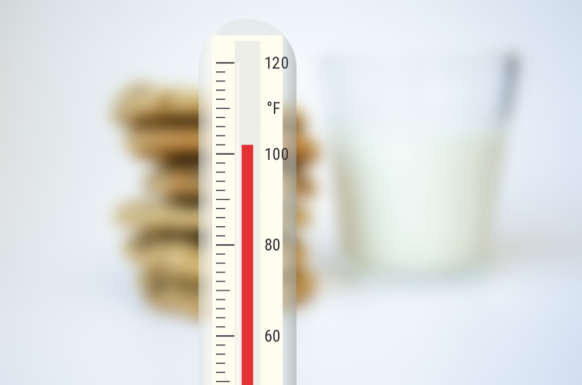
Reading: 102°F
